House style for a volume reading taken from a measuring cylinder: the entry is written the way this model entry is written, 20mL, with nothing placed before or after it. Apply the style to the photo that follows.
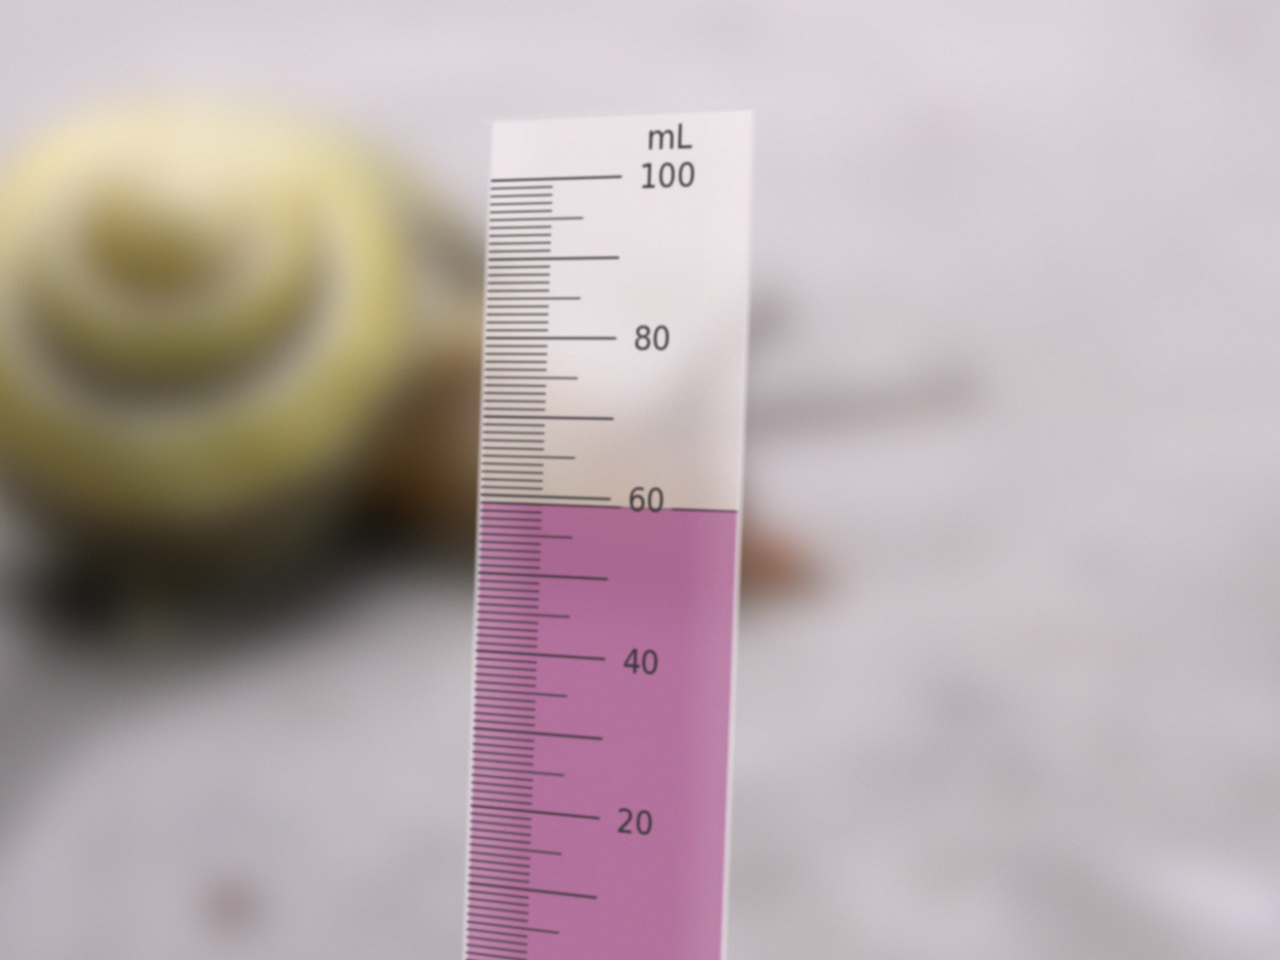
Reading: 59mL
